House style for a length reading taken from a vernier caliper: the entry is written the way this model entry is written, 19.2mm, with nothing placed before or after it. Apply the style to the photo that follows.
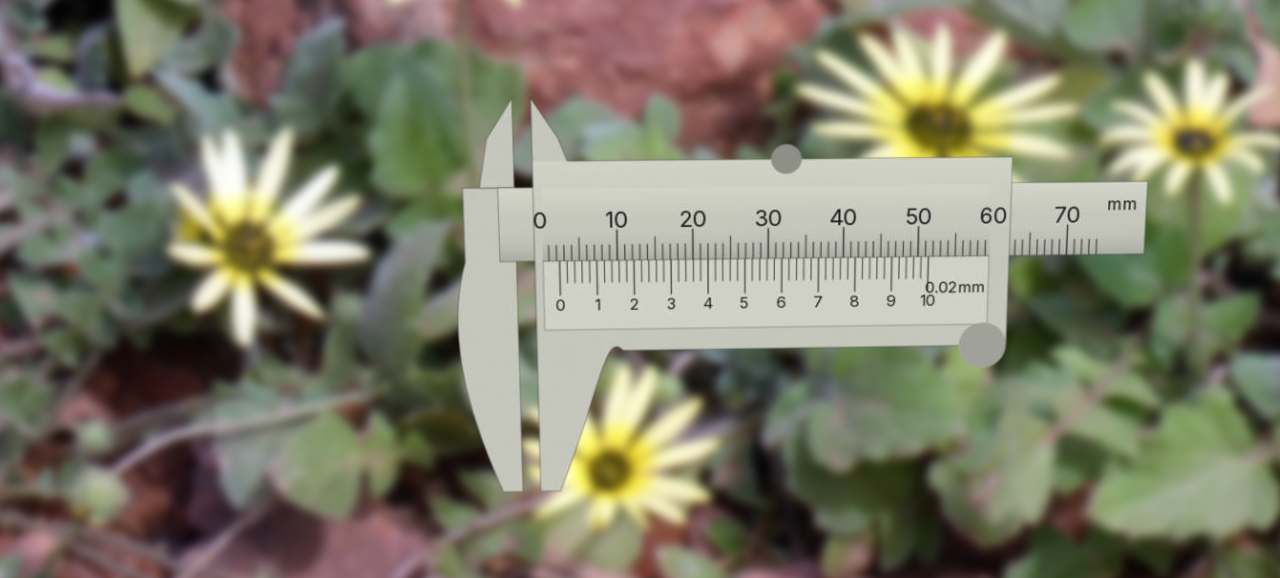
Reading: 2.4mm
